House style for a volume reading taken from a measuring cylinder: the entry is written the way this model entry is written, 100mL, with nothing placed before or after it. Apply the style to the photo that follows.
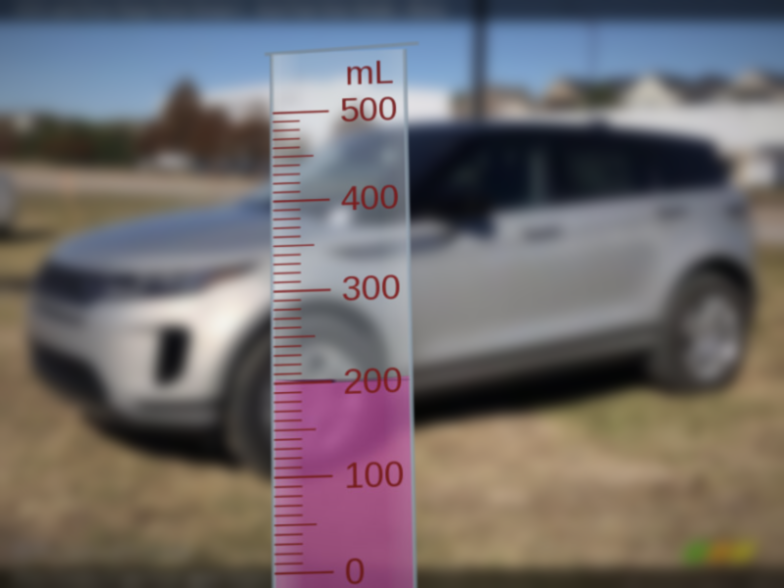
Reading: 200mL
